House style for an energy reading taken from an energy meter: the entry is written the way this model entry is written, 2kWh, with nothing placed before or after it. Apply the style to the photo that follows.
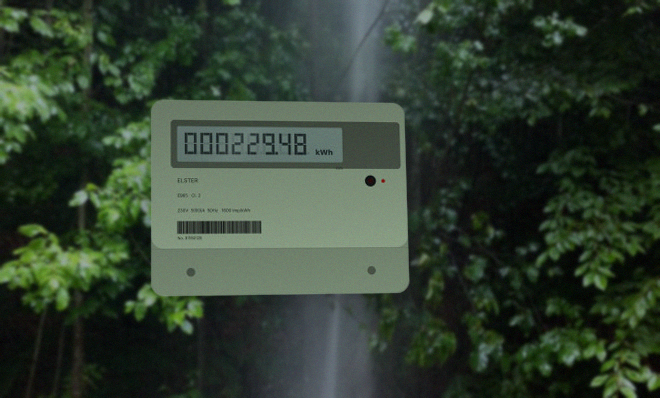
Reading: 229.48kWh
